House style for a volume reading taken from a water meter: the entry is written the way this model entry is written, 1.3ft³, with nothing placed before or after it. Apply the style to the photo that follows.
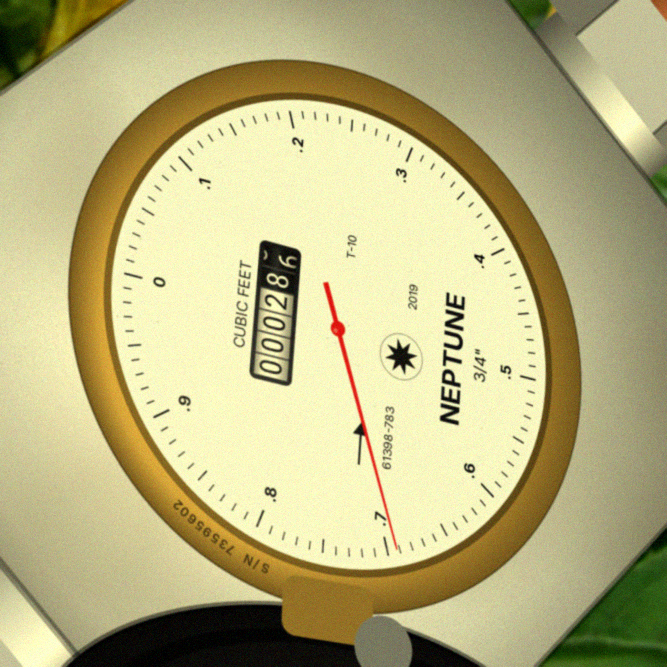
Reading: 285.69ft³
